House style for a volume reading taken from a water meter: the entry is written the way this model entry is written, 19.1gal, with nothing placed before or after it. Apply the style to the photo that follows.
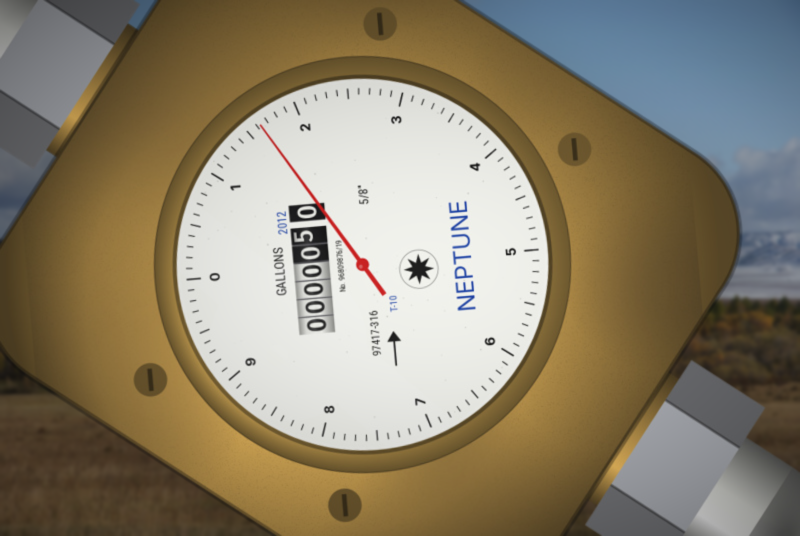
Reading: 51.6gal
